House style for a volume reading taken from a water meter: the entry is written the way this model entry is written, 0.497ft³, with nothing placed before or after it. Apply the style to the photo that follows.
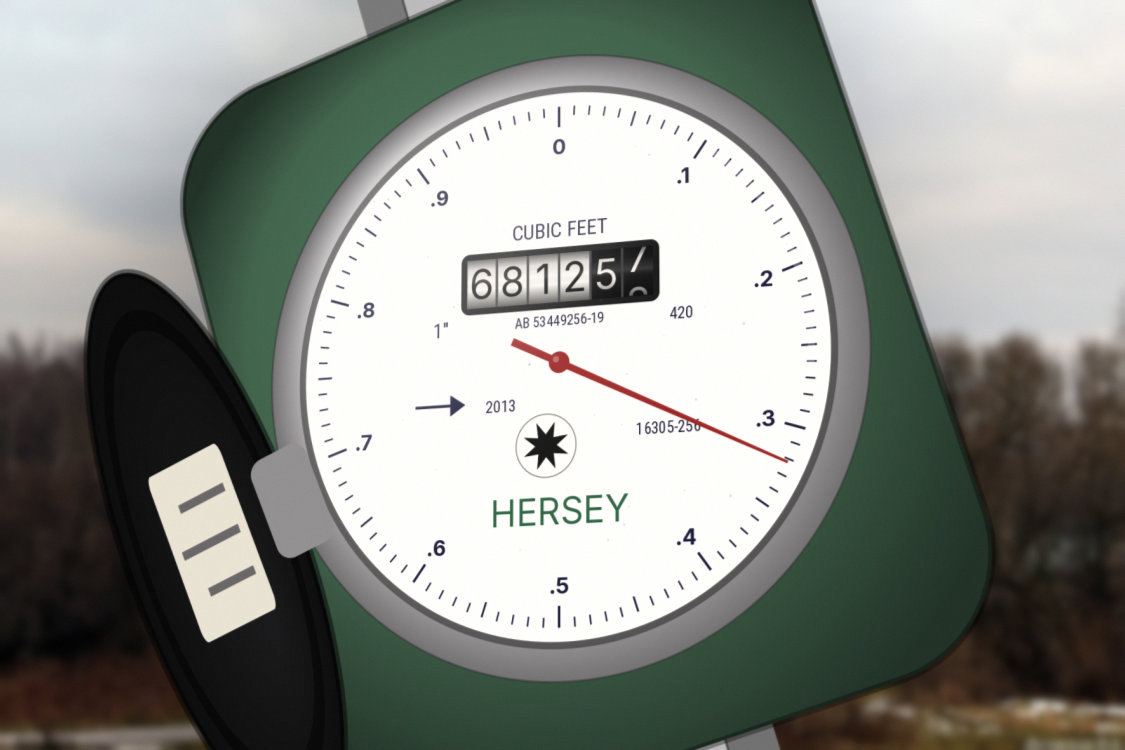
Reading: 681257.32ft³
